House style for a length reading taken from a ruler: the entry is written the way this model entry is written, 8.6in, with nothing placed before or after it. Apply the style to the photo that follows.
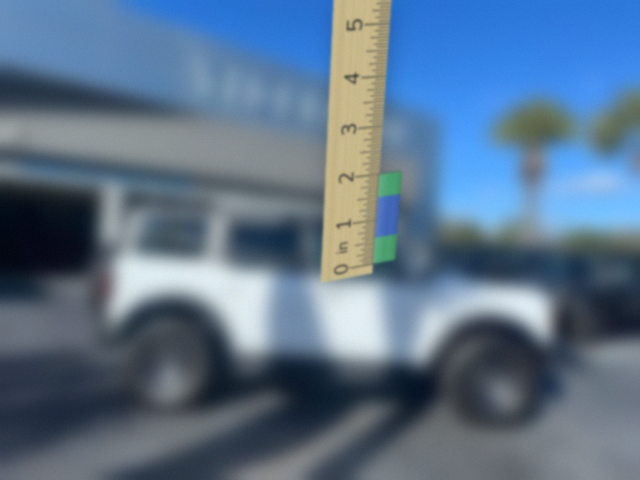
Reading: 2in
